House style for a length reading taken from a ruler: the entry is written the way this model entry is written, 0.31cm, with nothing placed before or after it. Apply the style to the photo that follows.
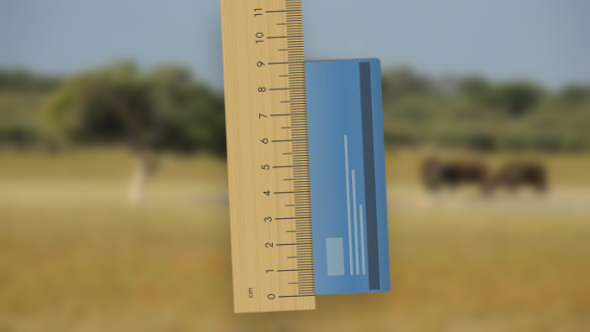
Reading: 9cm
